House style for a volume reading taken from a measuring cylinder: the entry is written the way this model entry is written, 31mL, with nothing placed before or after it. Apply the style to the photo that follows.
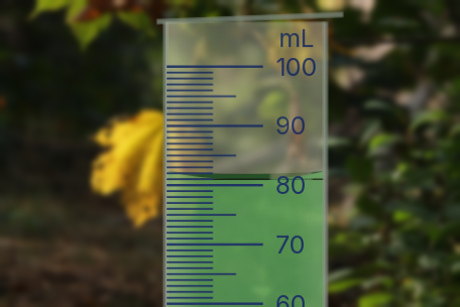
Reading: 81mL
